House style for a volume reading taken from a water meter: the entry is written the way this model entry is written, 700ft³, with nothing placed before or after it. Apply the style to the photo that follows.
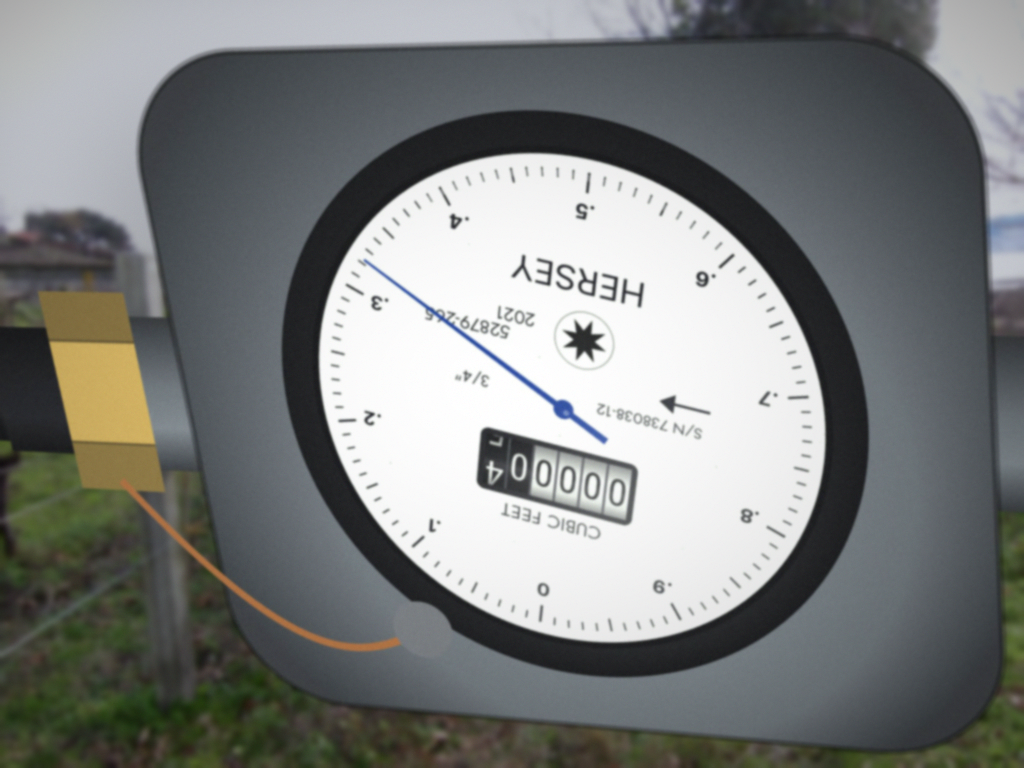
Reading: 4.32ft³
